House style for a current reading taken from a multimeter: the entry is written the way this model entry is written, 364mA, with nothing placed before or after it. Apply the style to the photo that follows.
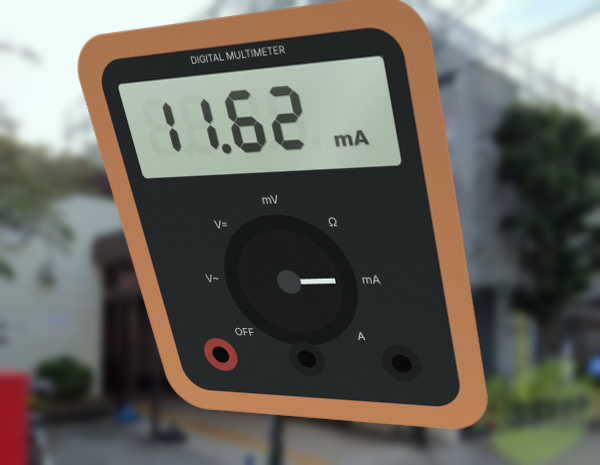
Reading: 11.62mA
